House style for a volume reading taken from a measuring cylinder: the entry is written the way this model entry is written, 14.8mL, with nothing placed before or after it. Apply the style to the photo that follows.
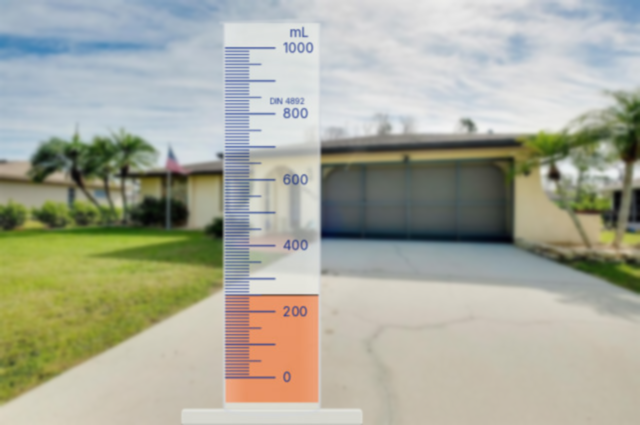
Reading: 250mL
